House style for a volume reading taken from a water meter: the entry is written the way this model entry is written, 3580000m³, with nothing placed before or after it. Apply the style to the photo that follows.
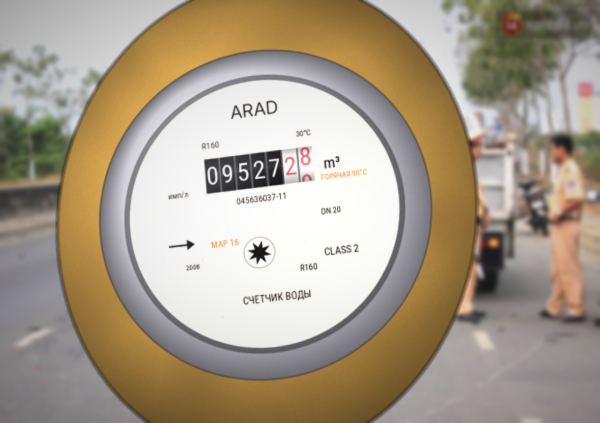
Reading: 9527.28m³
